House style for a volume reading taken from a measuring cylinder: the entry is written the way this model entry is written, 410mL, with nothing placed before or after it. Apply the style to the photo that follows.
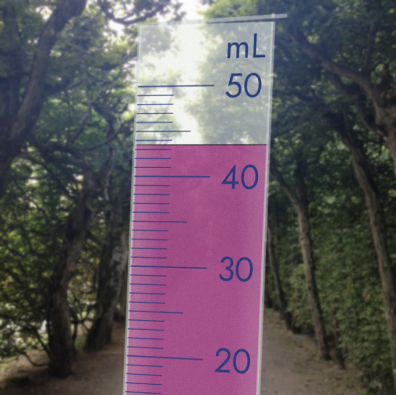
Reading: 43.5mL
